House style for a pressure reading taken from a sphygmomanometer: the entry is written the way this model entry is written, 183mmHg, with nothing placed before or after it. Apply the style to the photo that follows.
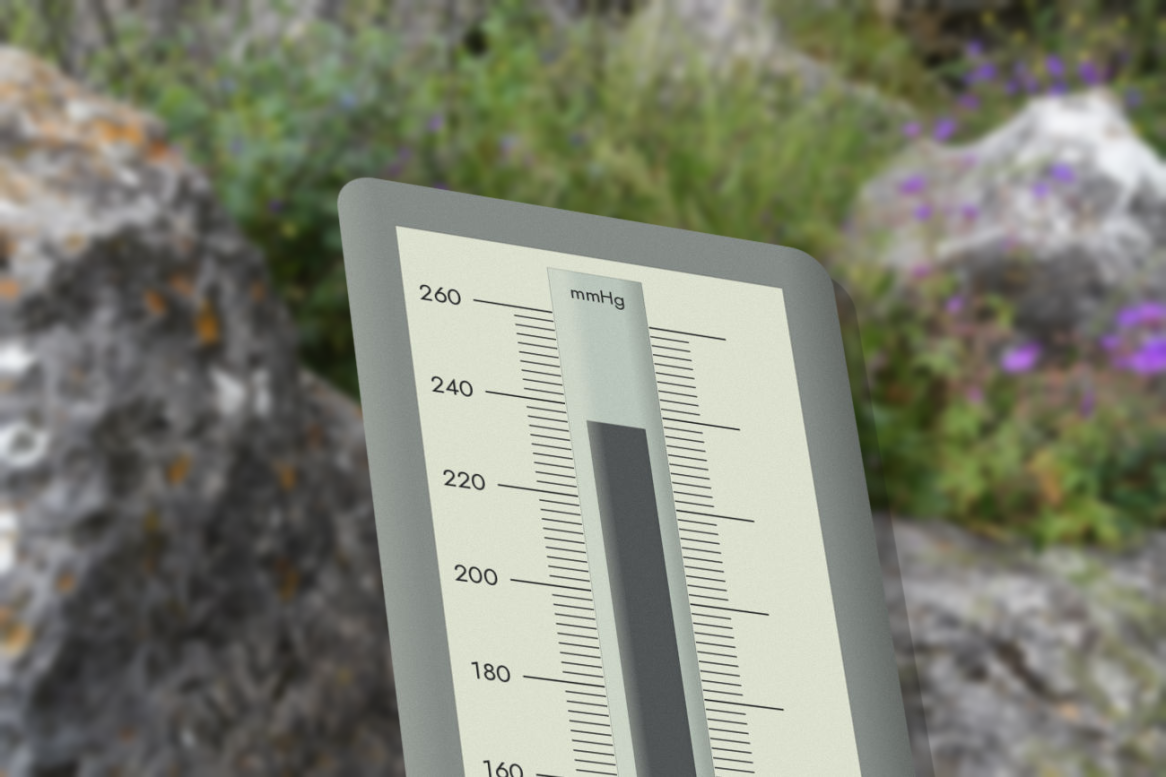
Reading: 237mmHg
